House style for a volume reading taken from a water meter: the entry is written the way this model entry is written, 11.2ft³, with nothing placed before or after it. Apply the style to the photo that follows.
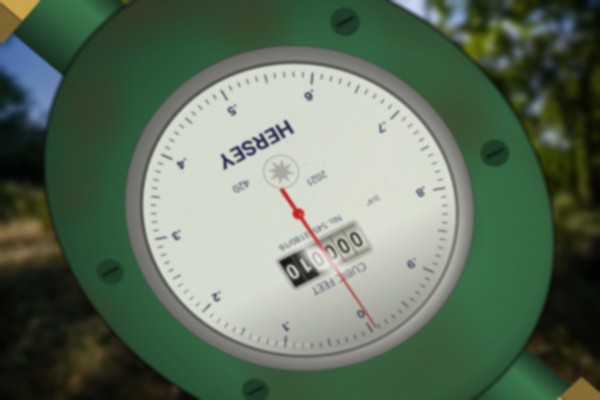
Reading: 9.99ft³
